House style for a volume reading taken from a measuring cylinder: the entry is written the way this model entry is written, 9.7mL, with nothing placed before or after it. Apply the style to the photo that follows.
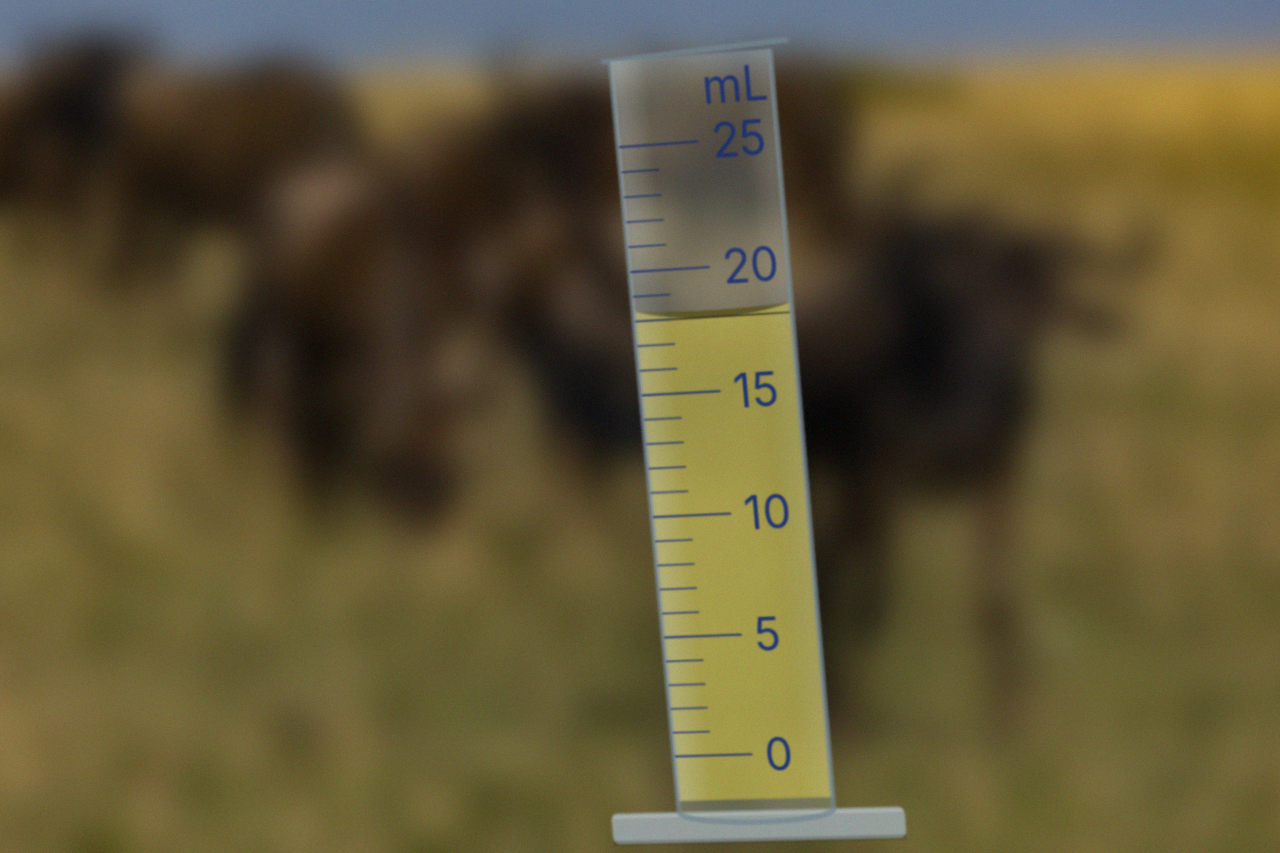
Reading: 18mL
